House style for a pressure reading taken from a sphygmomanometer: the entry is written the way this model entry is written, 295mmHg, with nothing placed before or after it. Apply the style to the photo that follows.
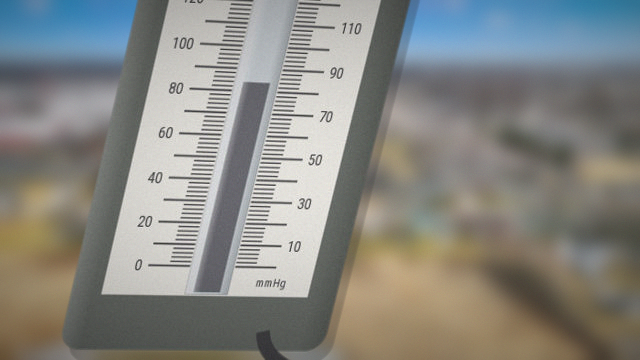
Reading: 84mmHg
